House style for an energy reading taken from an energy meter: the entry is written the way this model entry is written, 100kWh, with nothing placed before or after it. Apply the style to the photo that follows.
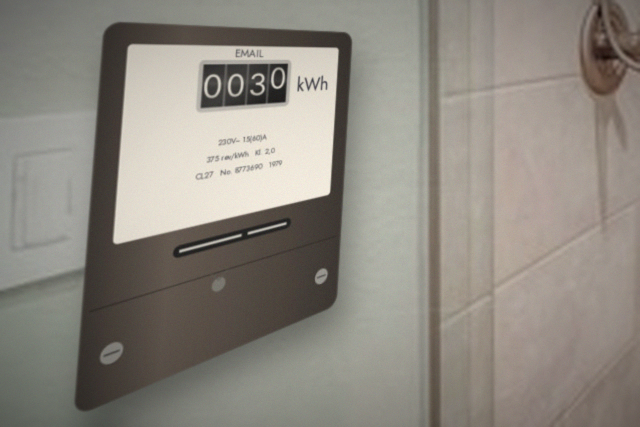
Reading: 30kWh
